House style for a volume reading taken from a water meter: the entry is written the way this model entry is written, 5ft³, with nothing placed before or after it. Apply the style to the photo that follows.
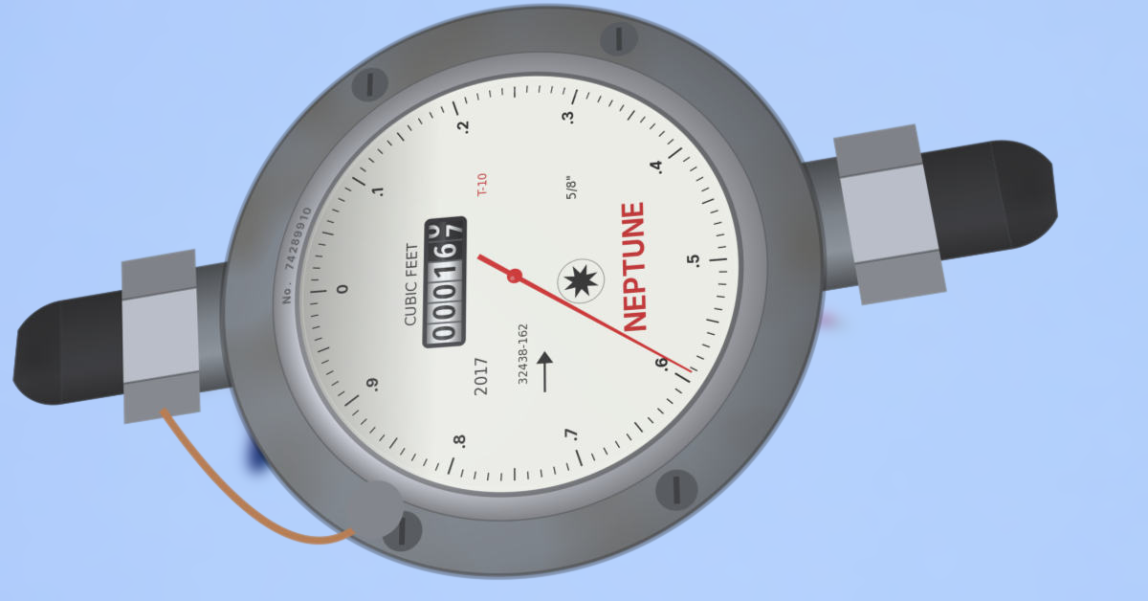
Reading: 166.59ft³
